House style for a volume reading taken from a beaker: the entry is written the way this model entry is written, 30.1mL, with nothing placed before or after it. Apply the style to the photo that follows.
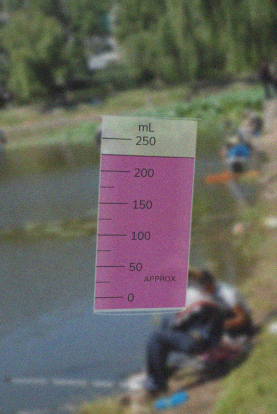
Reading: 225mL
